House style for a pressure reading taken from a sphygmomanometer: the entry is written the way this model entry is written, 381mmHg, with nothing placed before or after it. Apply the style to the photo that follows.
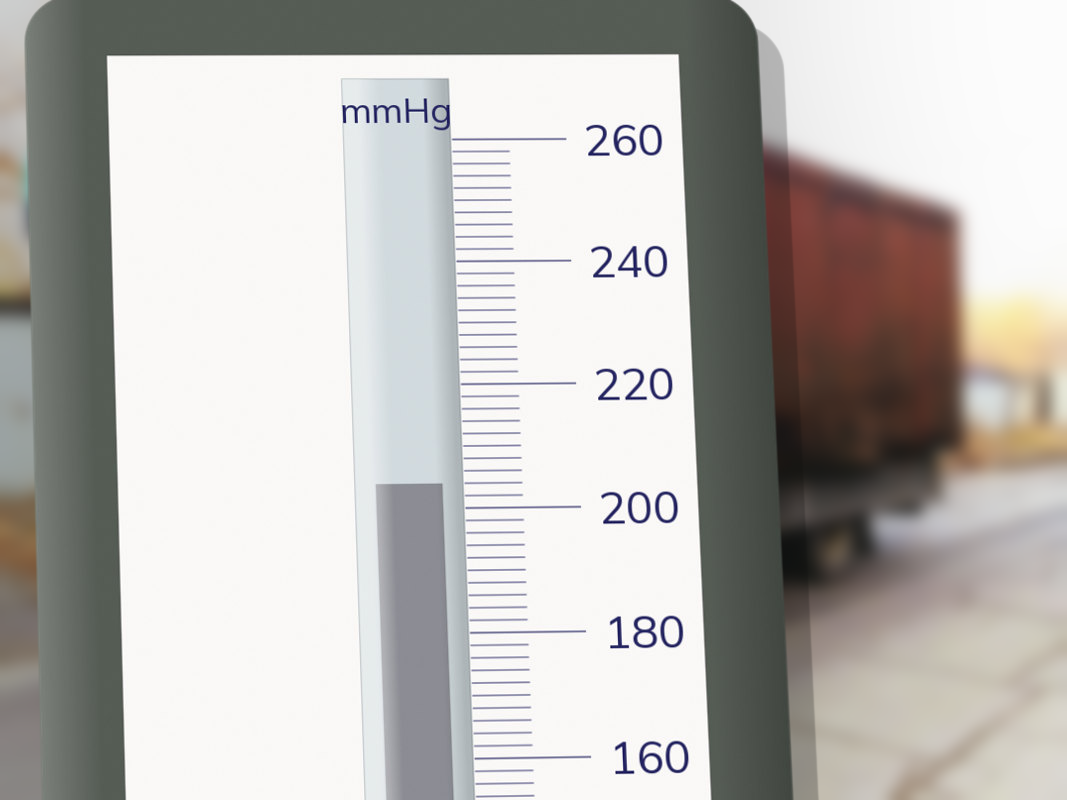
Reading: 204mmHg
